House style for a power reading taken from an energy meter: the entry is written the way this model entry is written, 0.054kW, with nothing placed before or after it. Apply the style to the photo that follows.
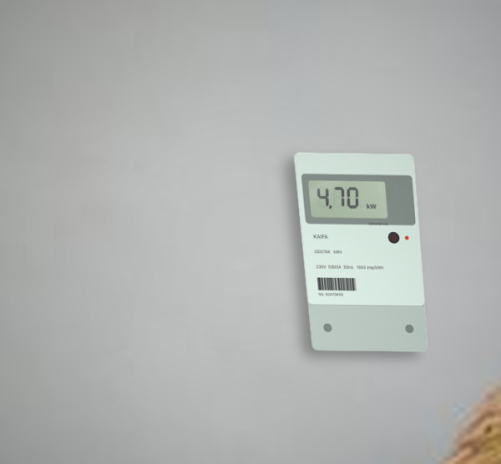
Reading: 4.70kW
